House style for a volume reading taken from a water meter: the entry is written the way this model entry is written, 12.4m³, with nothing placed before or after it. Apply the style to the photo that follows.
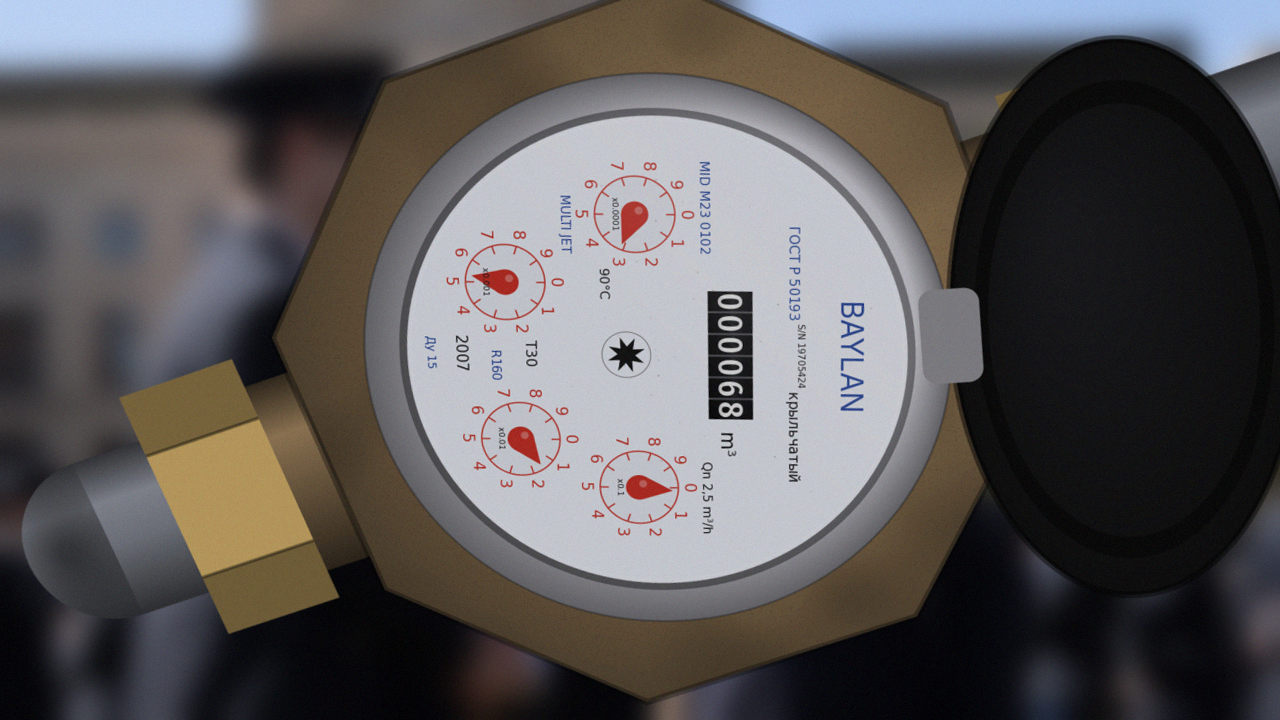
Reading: 68.0153m³
